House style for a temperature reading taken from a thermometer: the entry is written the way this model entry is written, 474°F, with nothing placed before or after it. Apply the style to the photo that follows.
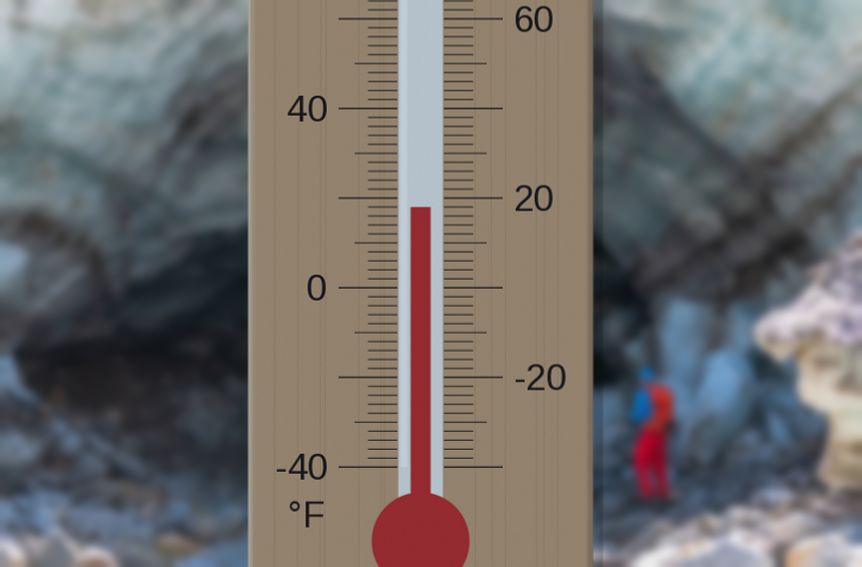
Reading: 18°F
